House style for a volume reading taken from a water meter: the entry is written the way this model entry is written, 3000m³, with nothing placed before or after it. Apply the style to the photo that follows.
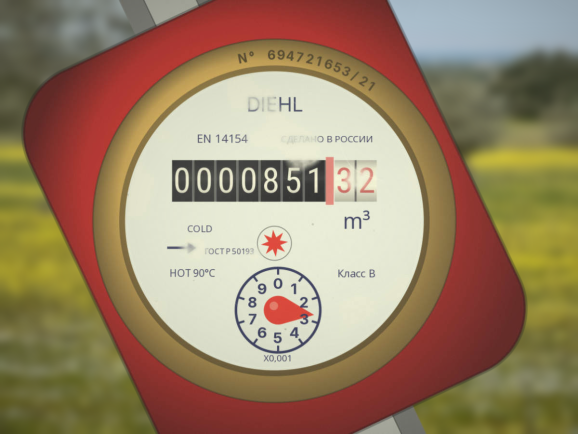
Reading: 851.322m³
